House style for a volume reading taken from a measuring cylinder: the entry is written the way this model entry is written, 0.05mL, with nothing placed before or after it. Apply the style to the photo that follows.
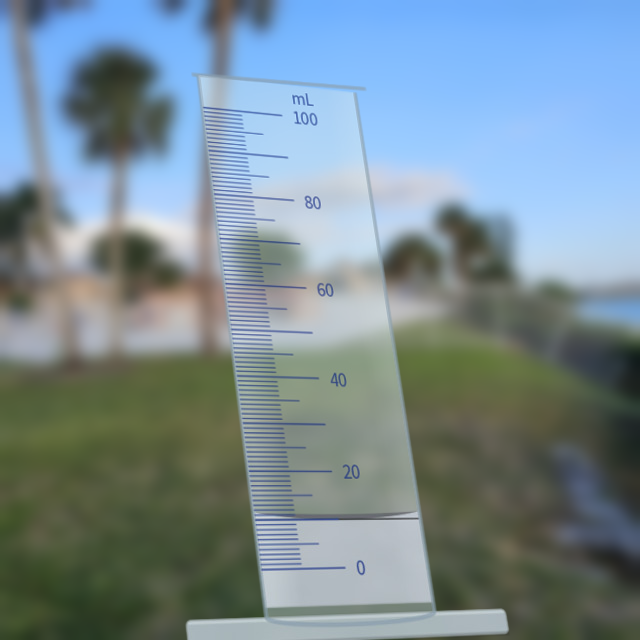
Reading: 10mL
